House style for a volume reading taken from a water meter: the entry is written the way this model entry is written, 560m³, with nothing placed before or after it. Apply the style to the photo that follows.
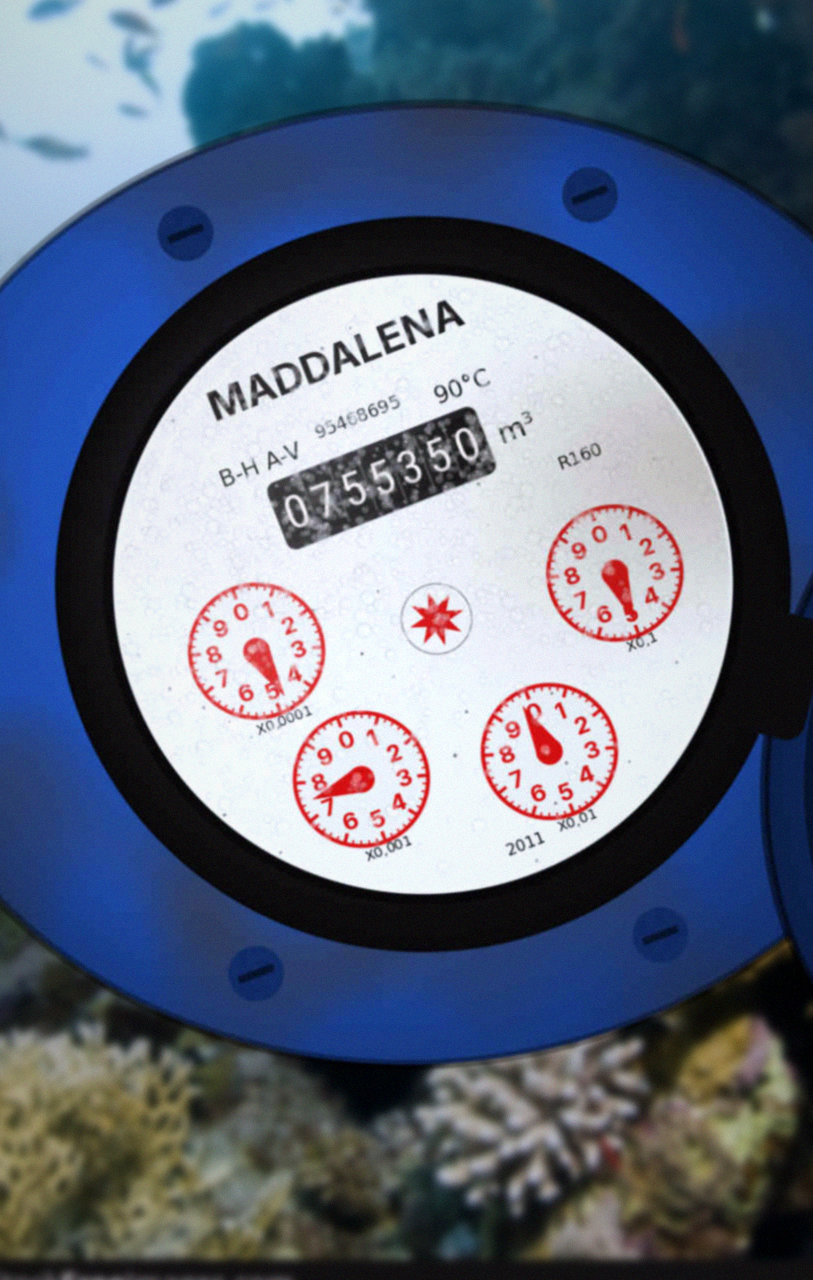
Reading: 755350.4974m³
